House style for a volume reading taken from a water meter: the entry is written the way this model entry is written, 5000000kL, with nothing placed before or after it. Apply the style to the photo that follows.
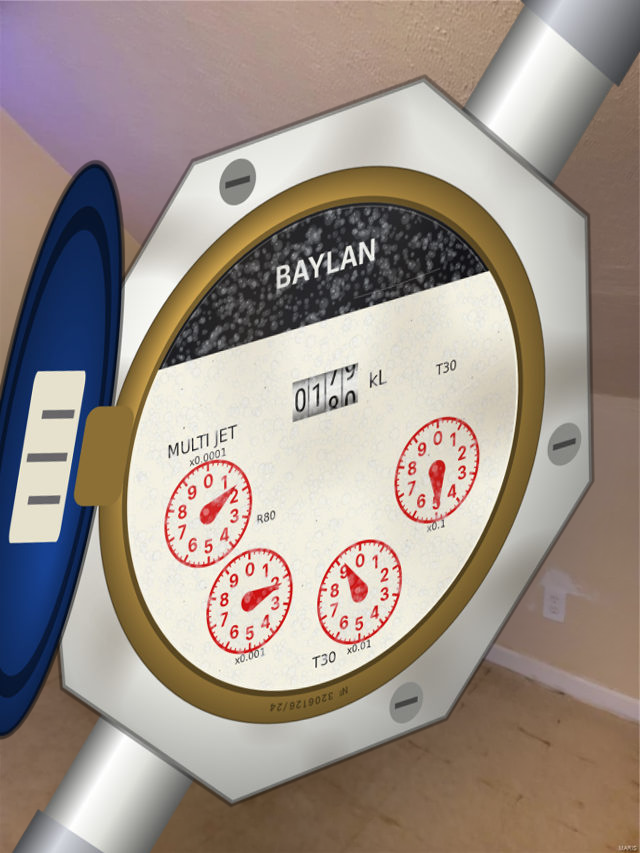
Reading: 179.4921kL
